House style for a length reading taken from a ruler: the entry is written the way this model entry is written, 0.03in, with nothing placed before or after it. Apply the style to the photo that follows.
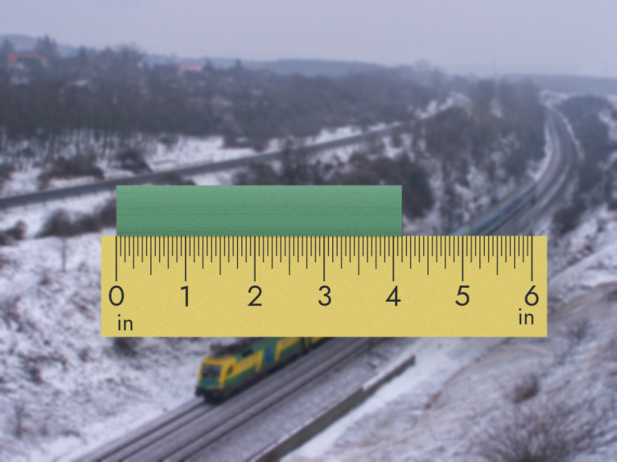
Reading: 4.125in
